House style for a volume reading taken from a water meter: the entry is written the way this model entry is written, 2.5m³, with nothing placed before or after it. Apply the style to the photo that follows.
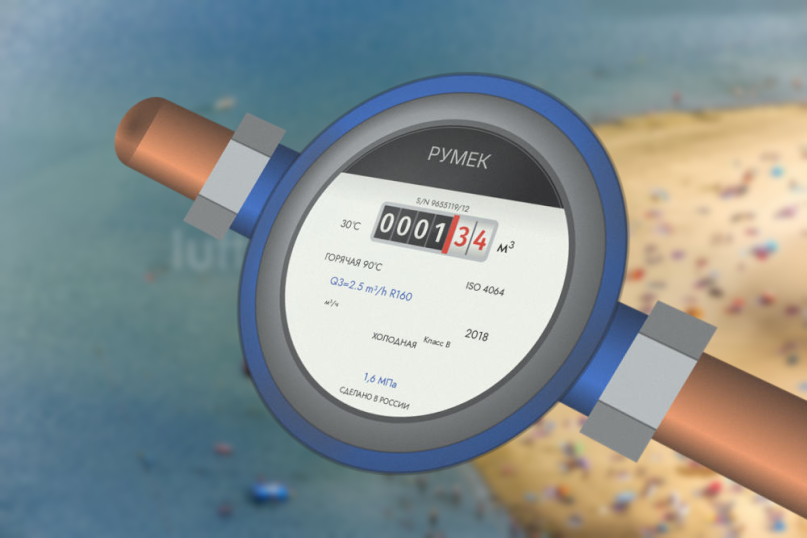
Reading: 1.34m³
